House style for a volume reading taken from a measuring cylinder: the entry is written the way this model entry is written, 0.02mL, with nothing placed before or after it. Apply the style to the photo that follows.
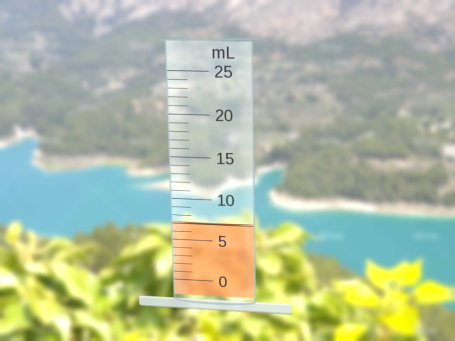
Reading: 7mL
